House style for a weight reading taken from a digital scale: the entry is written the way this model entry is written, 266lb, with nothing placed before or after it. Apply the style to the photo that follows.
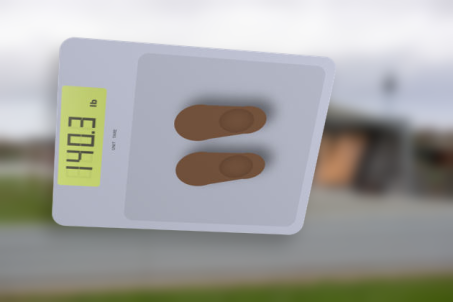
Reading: 140.3lb
